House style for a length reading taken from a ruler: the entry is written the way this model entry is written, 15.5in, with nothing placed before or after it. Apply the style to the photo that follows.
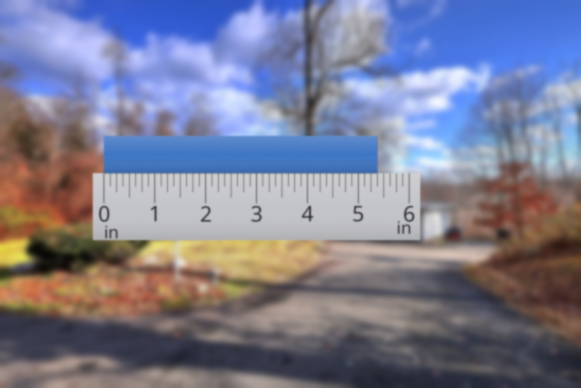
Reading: 5.375in
